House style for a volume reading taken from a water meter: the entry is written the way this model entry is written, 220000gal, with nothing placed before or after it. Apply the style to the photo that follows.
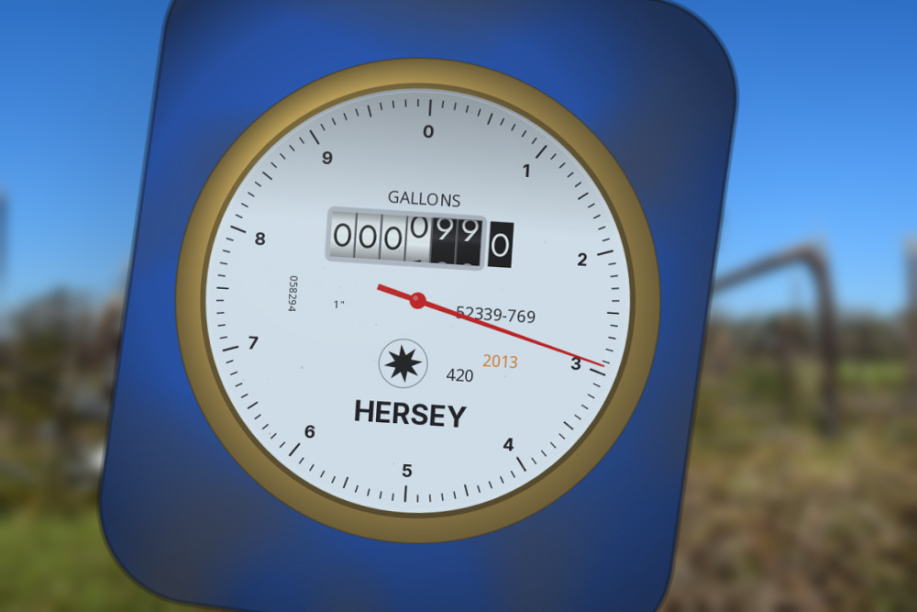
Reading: 992.9gal
